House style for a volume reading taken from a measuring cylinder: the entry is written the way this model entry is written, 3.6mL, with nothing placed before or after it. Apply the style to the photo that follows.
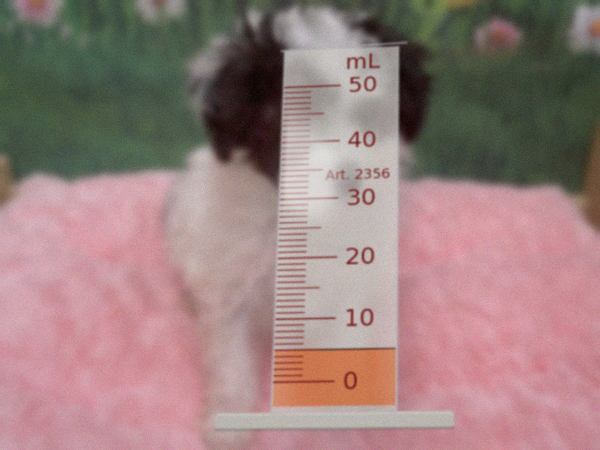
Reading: 5mL
